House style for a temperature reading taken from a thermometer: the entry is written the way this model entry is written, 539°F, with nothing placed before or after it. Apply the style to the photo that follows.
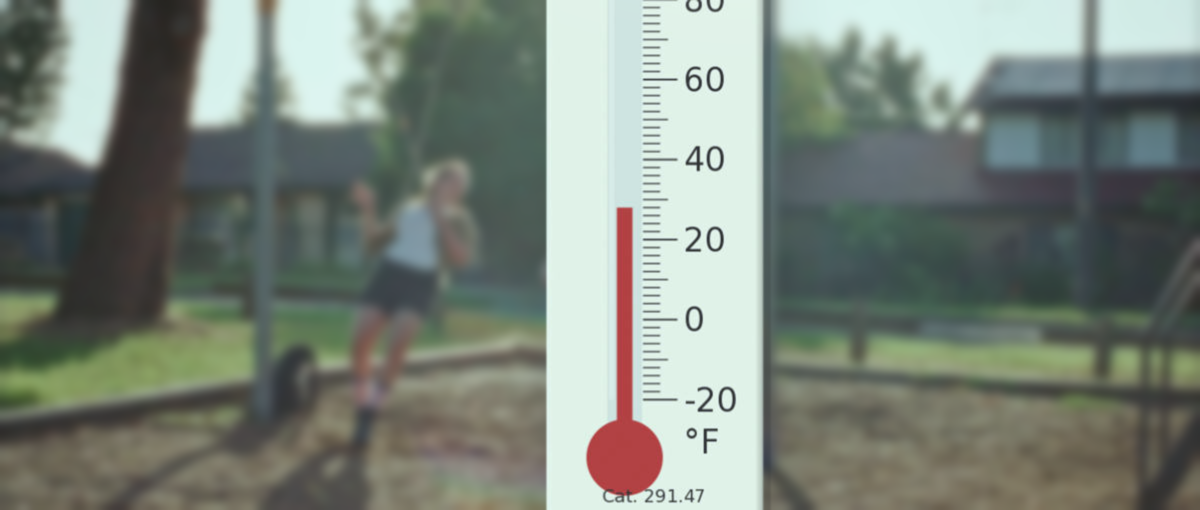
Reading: 28°F
